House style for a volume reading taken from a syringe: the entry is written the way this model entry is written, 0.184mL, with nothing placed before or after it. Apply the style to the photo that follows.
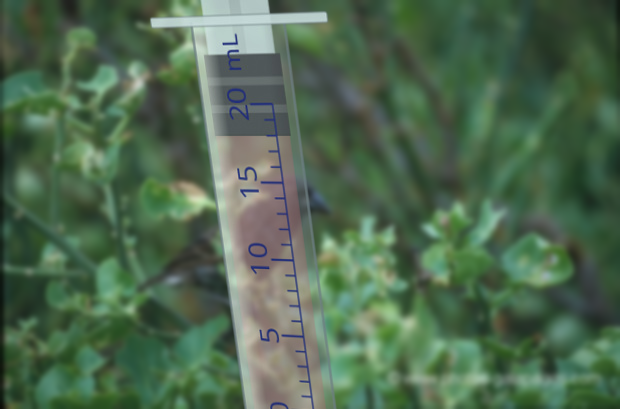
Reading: 18mL
